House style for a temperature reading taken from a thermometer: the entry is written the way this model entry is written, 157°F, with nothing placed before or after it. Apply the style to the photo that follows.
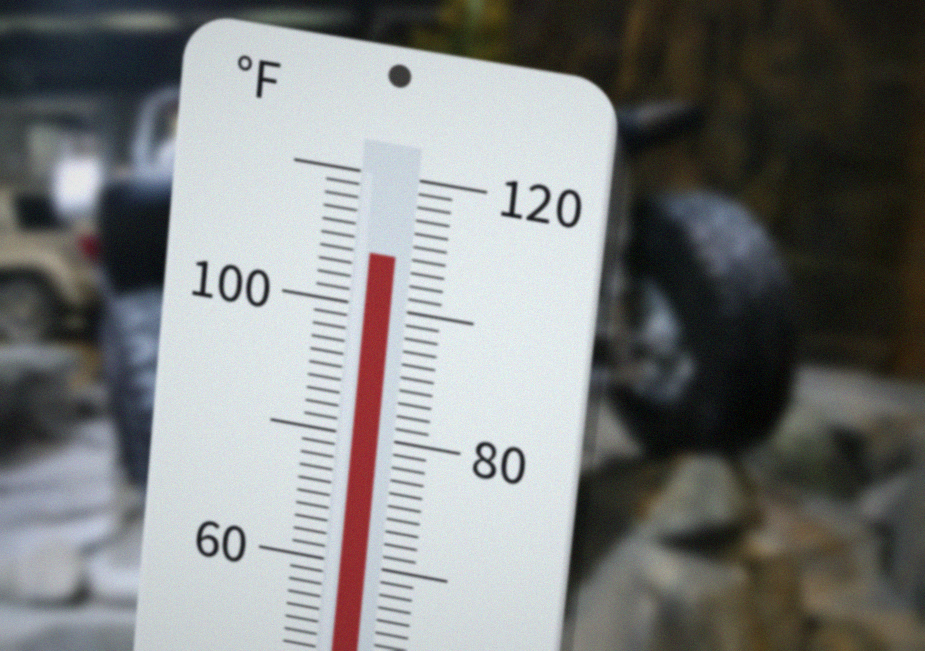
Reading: 108°F
